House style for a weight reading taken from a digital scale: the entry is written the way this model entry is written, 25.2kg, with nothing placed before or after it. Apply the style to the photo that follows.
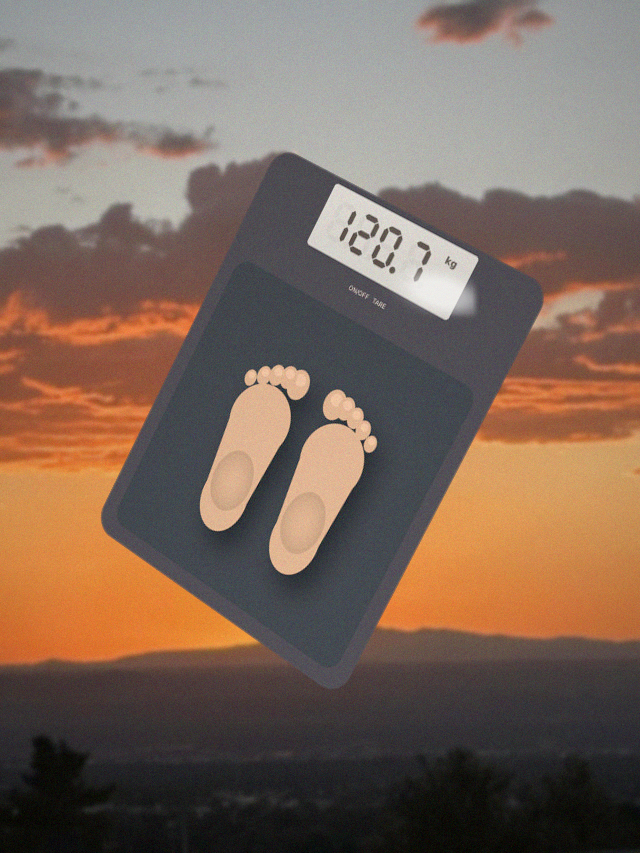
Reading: 120.7kg
